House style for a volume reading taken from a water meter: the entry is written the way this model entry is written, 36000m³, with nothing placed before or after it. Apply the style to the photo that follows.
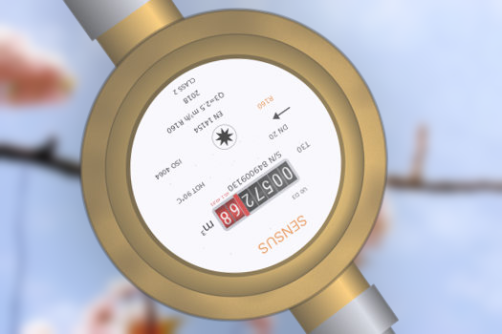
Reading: 572.68m³
